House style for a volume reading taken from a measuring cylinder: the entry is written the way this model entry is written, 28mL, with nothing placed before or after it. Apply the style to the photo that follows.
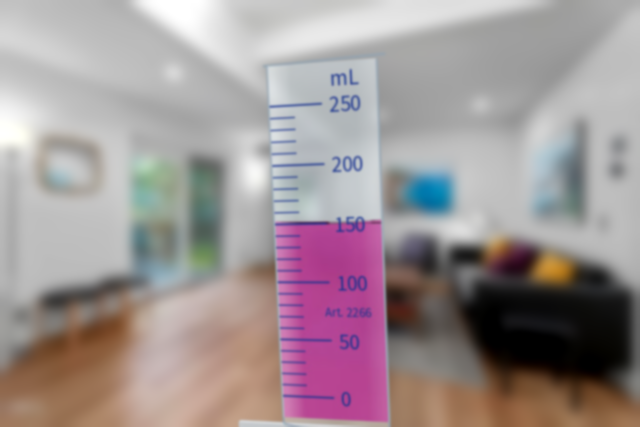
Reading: 150mL
